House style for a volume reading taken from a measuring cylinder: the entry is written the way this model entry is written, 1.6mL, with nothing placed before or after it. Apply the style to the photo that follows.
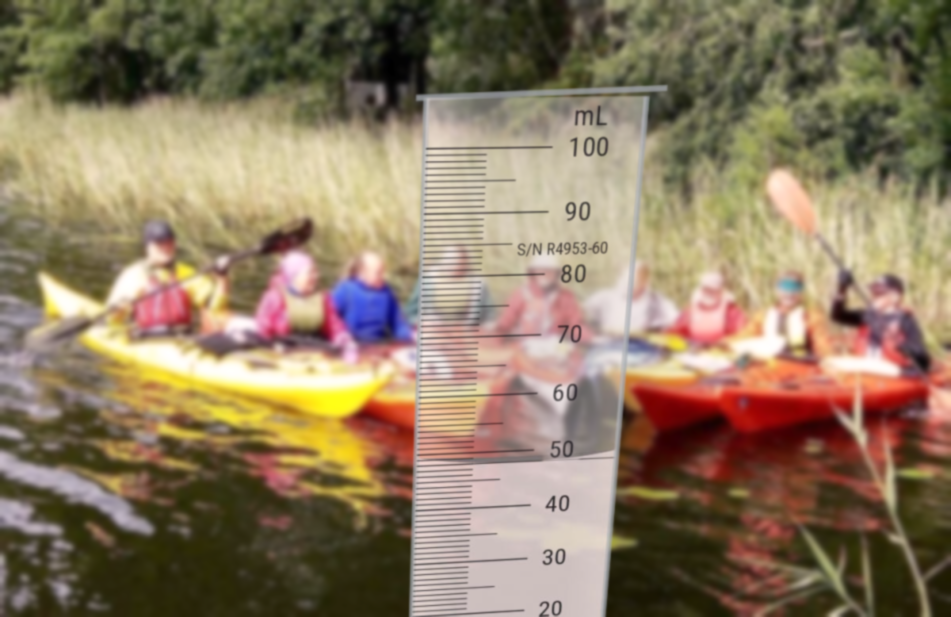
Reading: 48mL
